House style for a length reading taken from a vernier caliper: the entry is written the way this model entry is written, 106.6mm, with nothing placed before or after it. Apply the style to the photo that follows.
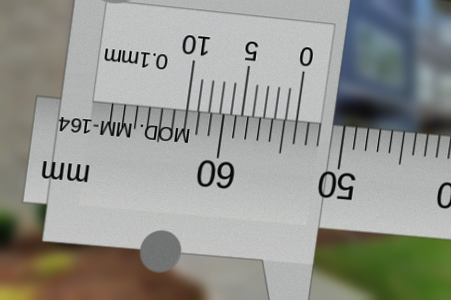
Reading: 54.0mm
